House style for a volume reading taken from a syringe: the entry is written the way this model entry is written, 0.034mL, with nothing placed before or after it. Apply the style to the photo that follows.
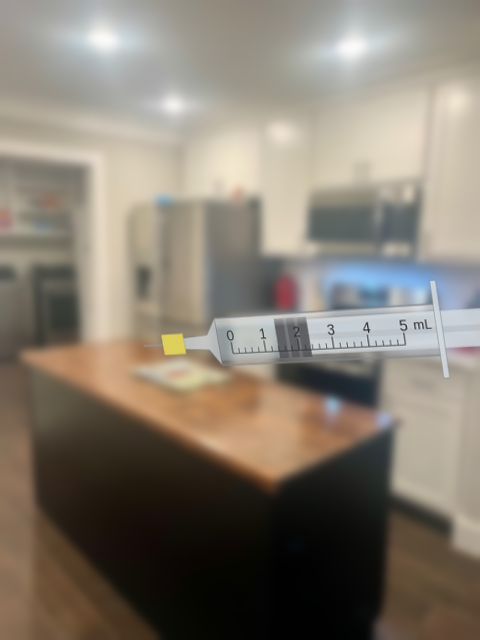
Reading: 1.4mL
